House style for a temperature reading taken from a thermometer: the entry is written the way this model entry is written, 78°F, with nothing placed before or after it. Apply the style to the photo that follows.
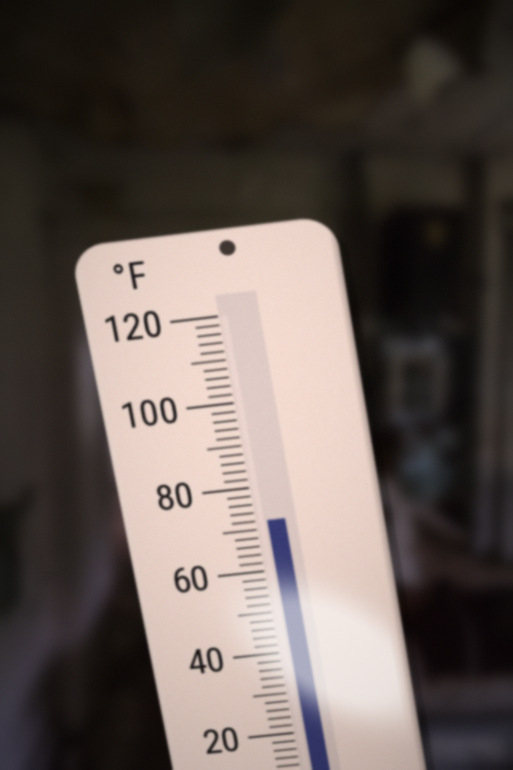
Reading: 72°F
